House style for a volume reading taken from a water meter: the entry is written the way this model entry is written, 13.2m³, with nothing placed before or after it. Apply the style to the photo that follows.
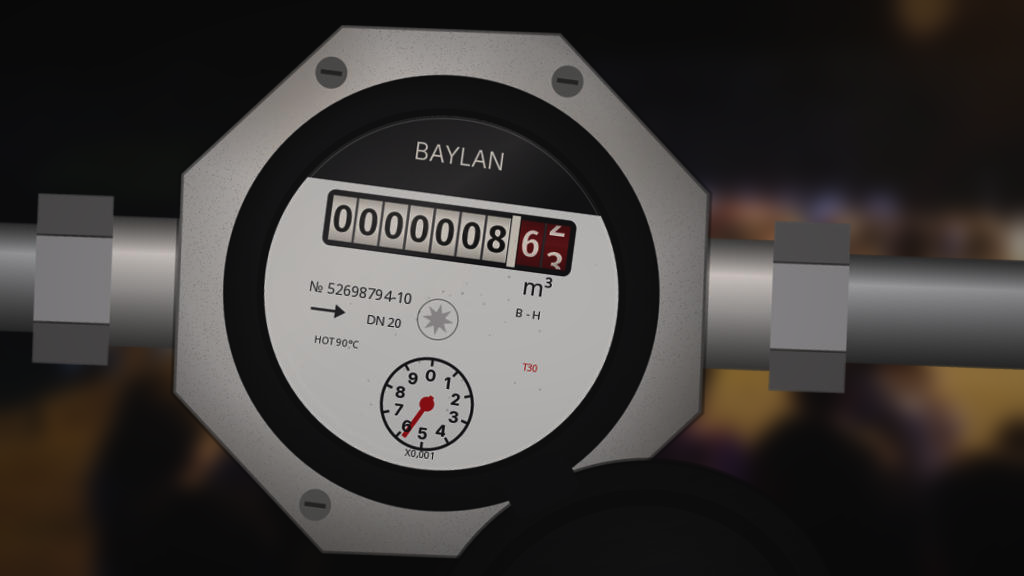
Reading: 8.625m³
